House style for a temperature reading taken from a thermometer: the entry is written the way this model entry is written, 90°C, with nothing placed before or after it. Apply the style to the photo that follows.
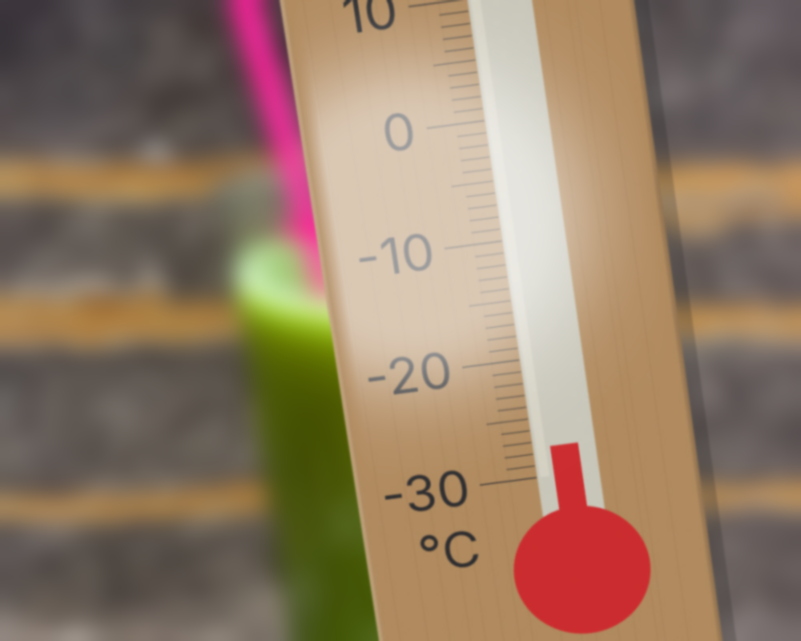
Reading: -27.5°C
